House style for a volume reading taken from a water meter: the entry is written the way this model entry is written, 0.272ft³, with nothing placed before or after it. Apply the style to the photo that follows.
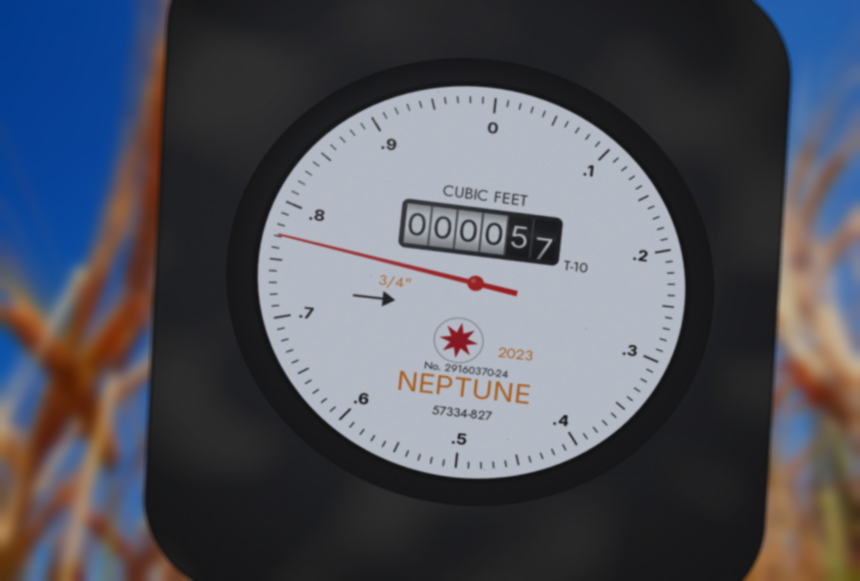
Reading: 56.77ft³
